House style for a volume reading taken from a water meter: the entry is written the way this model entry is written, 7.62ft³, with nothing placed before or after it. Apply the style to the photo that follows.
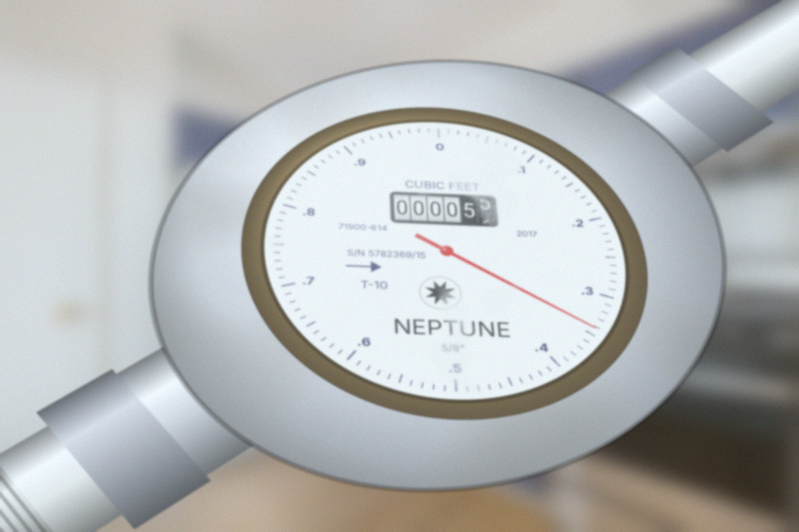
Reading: 55.34ft³
